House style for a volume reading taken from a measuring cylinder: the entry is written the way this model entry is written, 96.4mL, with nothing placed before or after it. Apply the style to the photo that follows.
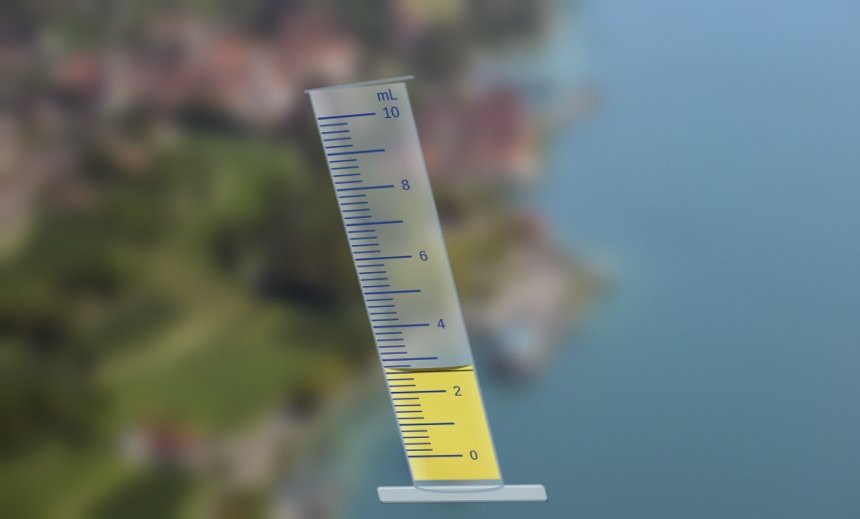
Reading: 2.6mL
